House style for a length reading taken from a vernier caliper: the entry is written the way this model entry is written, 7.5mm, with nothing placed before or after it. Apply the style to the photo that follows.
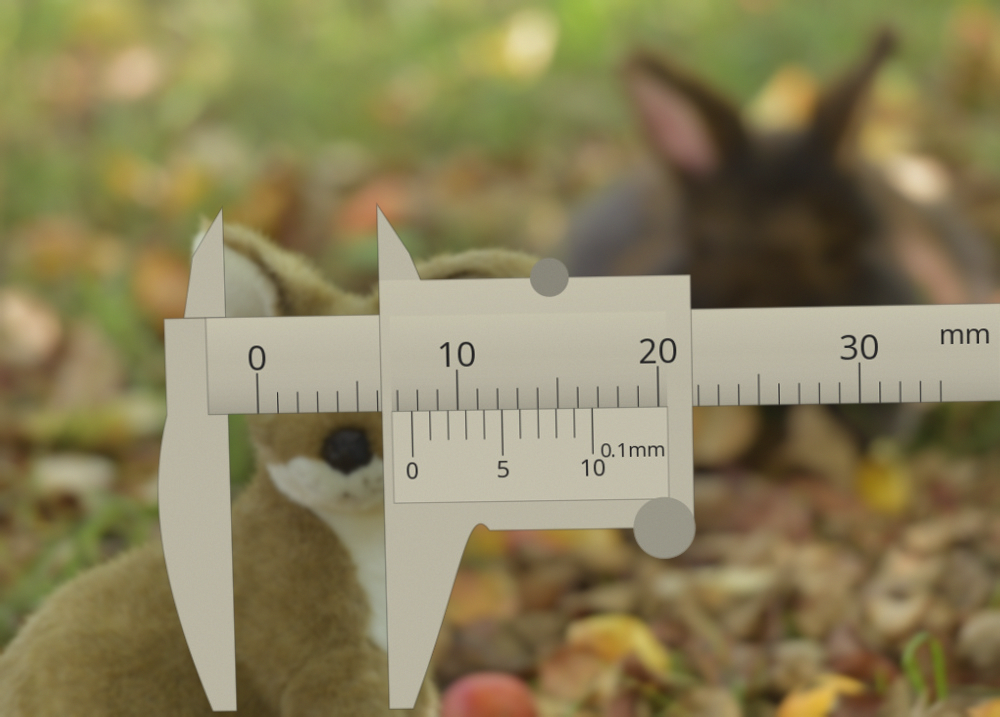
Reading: 7.7mm
